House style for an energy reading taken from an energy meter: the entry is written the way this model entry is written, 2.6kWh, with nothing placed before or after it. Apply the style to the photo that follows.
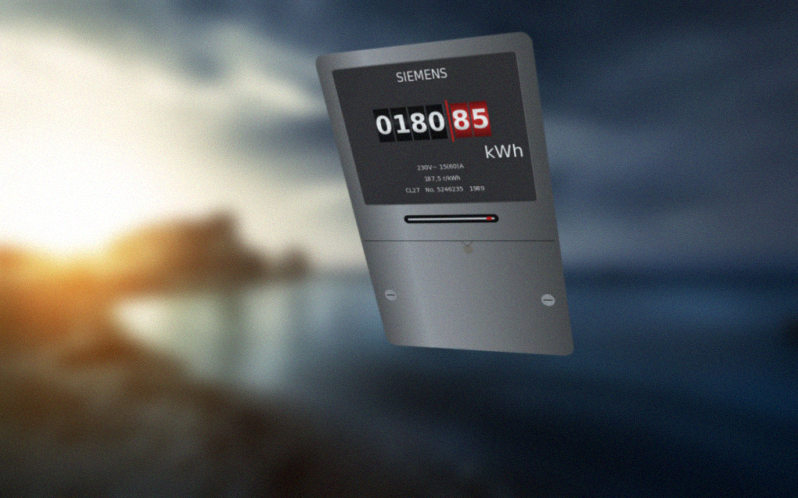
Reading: 180.85kWh
